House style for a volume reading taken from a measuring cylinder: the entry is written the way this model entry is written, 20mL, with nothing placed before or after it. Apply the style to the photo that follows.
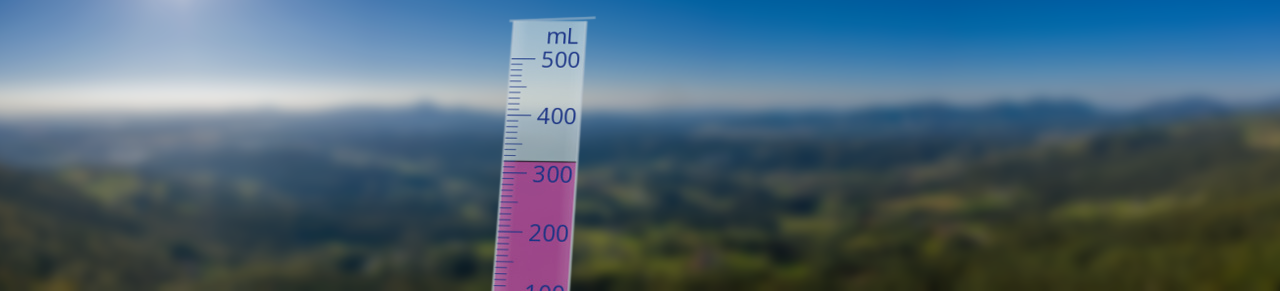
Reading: 320mL
